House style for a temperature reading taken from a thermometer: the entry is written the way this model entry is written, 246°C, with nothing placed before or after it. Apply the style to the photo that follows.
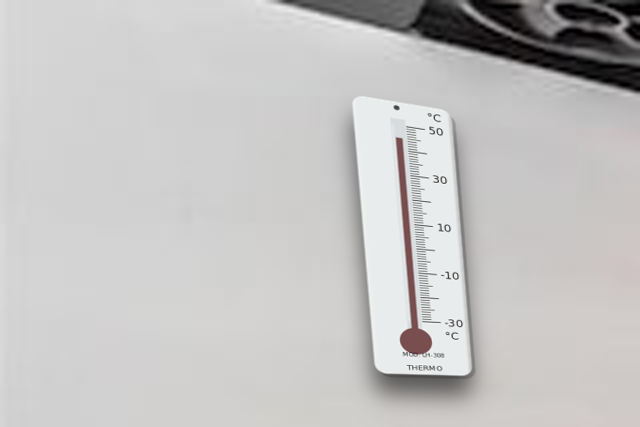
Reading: 45°C
